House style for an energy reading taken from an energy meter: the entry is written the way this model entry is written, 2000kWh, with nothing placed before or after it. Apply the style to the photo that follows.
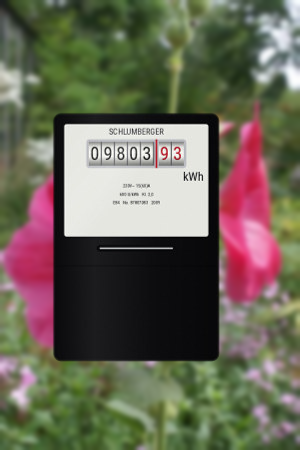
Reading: 9803.93kWh
